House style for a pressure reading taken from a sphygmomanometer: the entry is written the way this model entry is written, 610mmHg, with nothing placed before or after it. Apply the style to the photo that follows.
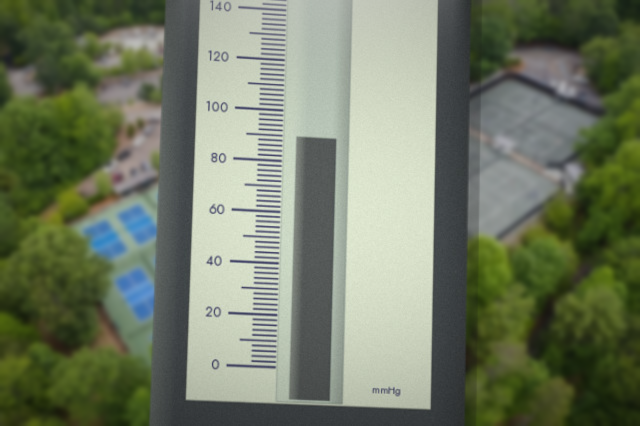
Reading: 90mmHg
